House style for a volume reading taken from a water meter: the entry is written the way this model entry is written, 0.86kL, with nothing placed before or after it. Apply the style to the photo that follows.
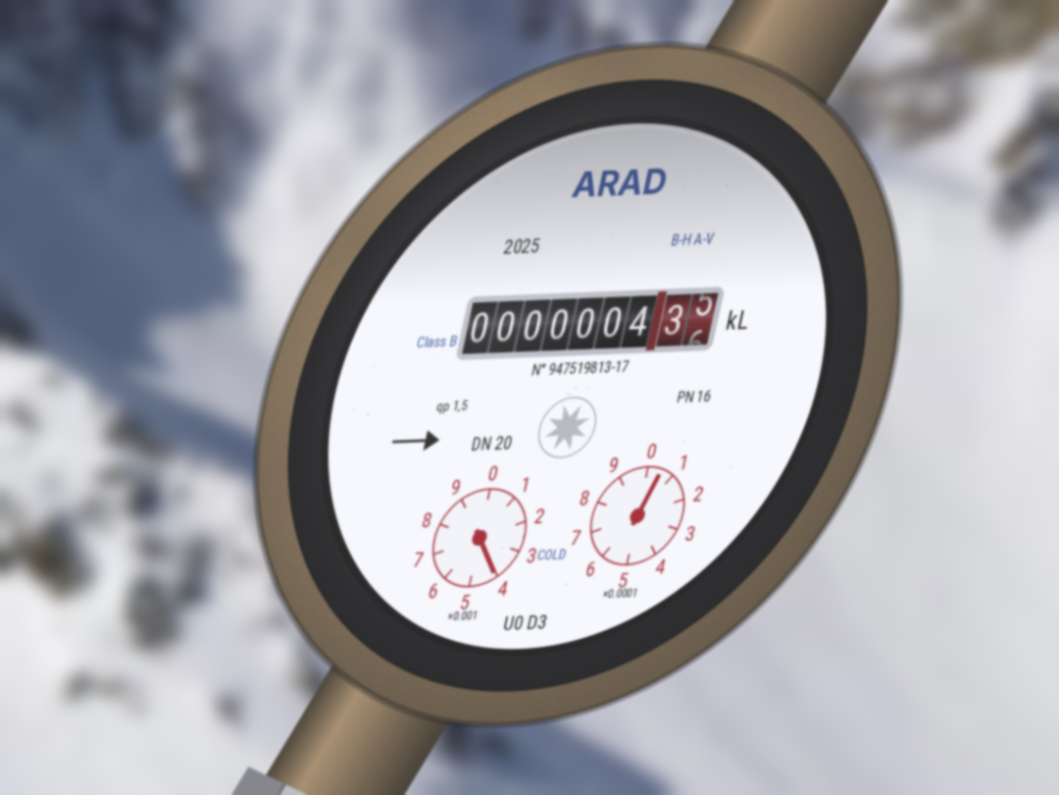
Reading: 4.3540kL
